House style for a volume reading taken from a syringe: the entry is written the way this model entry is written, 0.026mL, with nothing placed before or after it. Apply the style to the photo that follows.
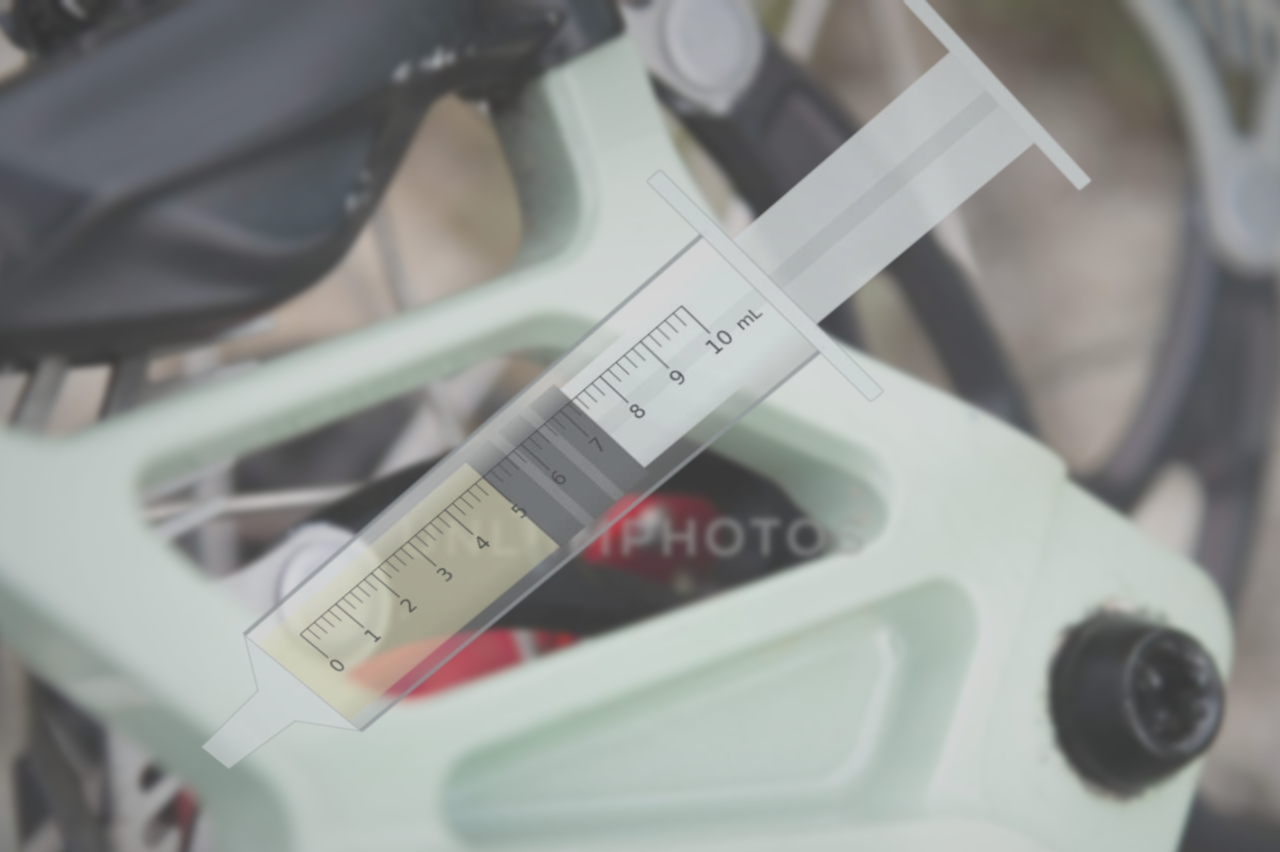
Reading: 5mL
